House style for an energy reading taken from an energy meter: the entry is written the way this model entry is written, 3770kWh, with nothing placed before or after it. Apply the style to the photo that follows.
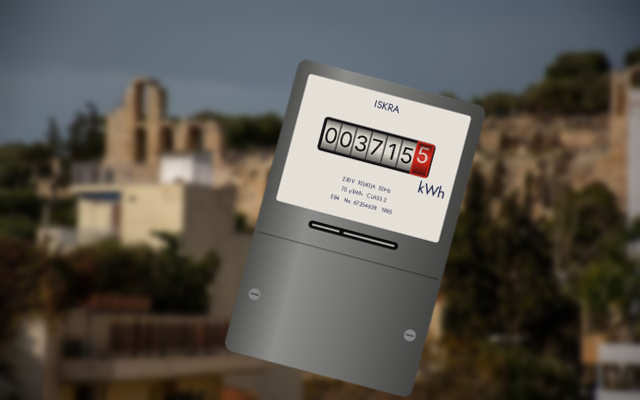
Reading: 3715.5kWh
